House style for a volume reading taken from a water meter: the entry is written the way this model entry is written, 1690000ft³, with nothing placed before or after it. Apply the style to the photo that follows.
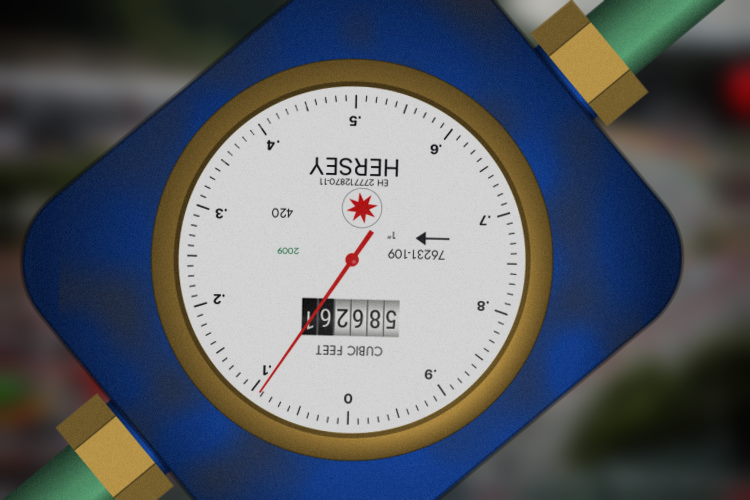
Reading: 586261.09ft³
